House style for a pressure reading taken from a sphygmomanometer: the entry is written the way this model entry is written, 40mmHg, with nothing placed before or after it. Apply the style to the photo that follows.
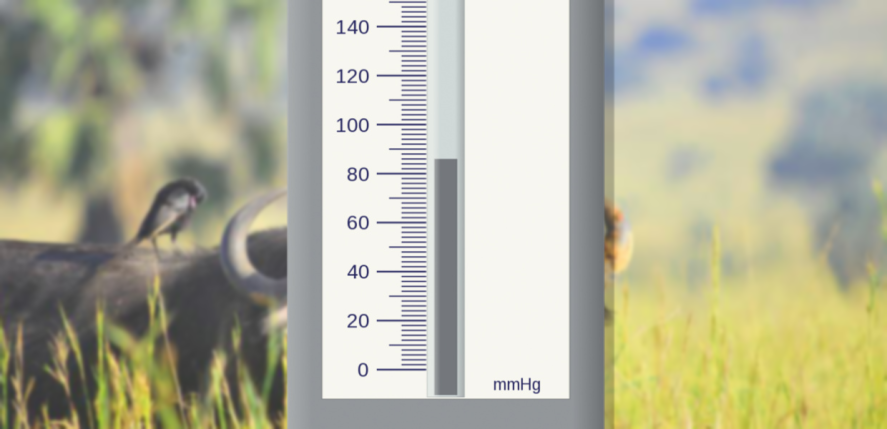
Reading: 86mmHg
